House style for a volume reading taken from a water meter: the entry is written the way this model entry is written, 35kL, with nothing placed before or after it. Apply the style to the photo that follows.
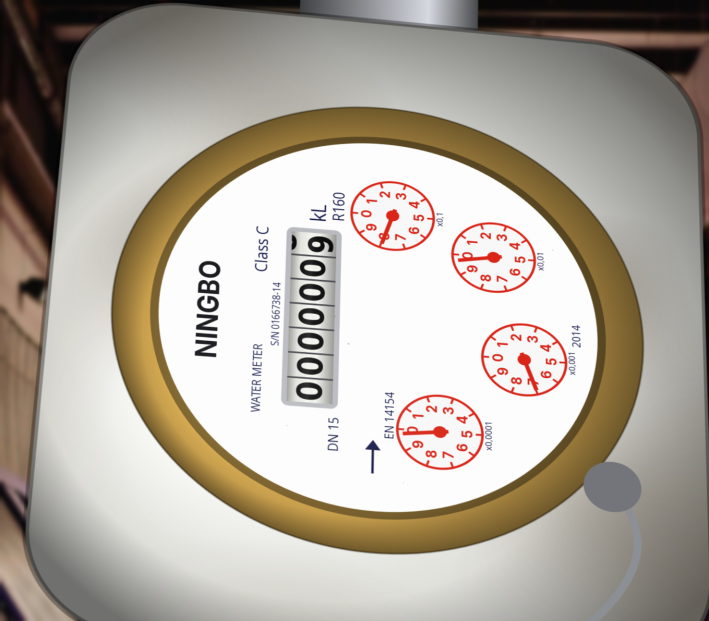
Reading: 8.7969kL
